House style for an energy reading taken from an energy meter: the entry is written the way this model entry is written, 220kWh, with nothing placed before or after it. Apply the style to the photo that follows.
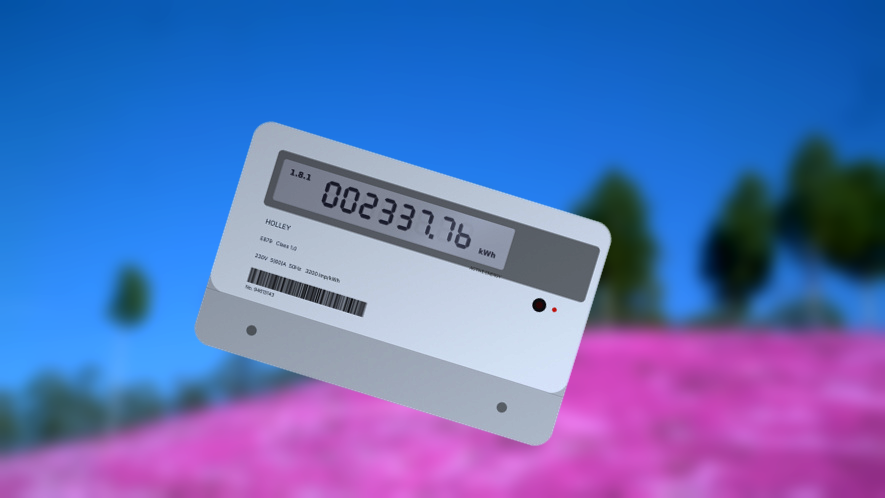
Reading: 2337.76kWh
